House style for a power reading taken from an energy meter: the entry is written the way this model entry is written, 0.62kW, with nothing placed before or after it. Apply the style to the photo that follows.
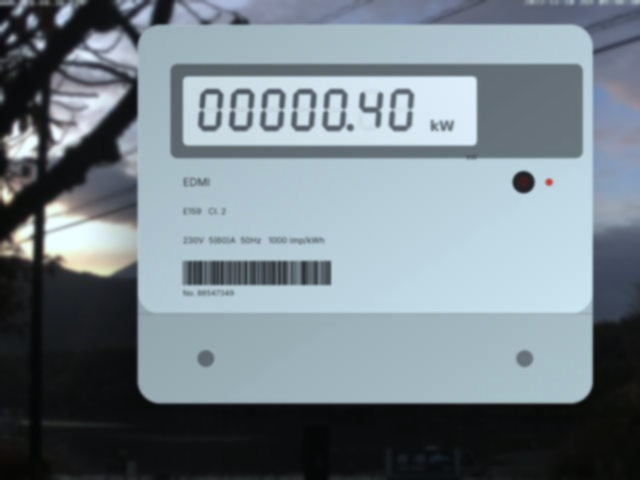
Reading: 0.40kW
